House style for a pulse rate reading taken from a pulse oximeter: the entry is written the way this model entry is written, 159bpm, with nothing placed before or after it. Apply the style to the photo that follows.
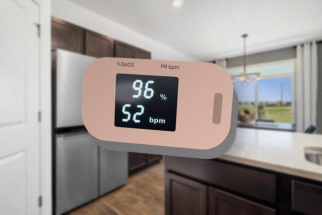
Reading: 52bpm
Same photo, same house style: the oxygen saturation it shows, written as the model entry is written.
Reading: 96%
